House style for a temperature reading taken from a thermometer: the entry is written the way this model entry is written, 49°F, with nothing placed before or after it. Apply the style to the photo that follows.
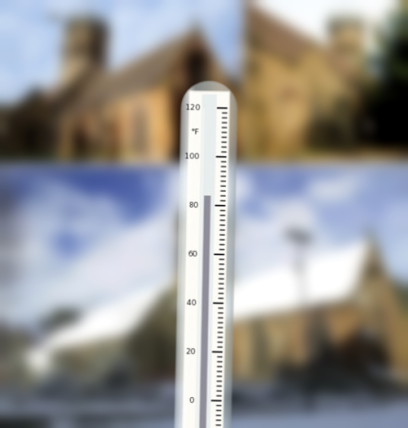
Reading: 84°F
